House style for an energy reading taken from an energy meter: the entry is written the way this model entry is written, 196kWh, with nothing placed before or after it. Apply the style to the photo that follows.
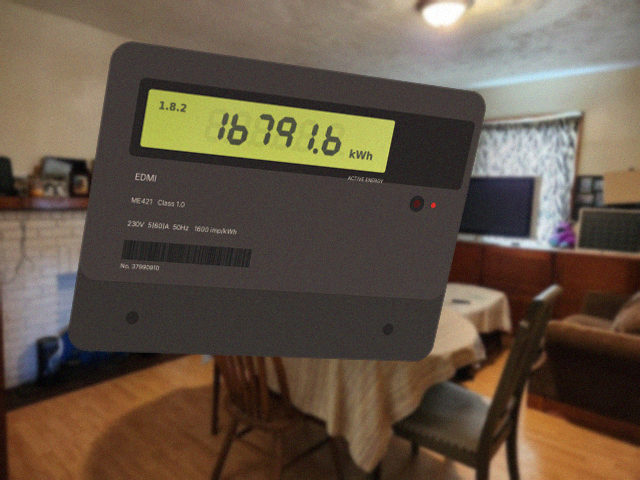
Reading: 16791.6kWh
